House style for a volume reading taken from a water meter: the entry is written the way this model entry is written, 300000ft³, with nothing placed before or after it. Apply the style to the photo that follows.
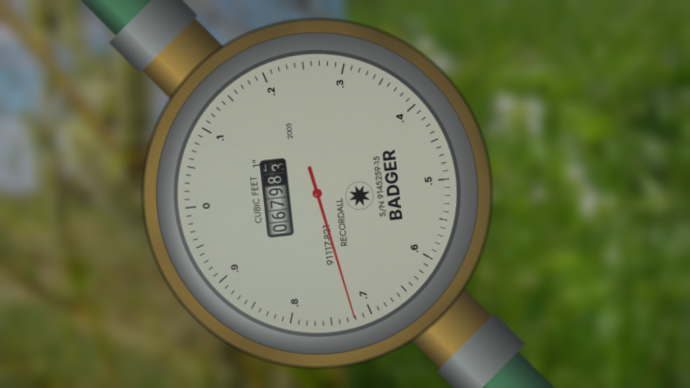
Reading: 67982.72ft³
